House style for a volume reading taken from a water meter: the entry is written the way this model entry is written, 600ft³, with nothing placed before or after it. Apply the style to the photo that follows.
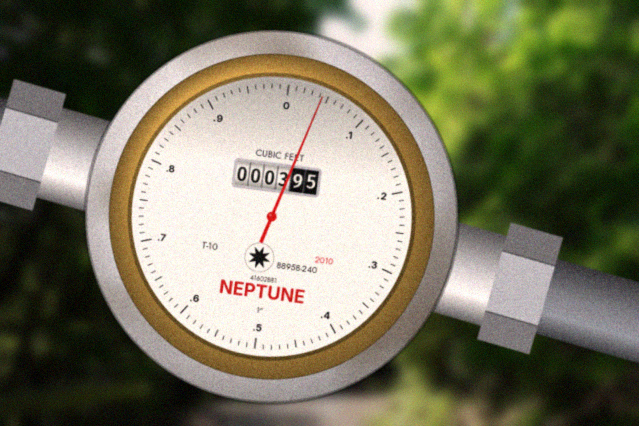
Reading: 395.04ft³
